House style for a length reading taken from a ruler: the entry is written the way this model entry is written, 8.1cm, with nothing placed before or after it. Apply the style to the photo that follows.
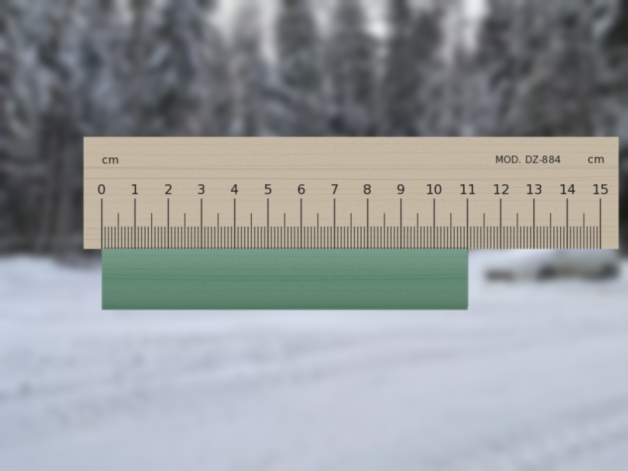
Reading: 11cm
